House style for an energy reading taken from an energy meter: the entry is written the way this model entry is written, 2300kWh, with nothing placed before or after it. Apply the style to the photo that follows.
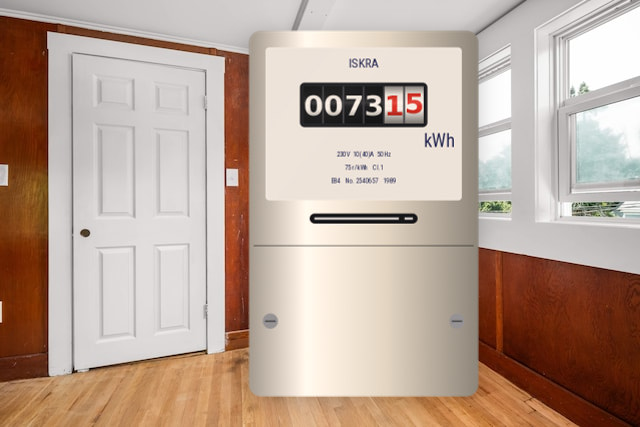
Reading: 73.15kWh
